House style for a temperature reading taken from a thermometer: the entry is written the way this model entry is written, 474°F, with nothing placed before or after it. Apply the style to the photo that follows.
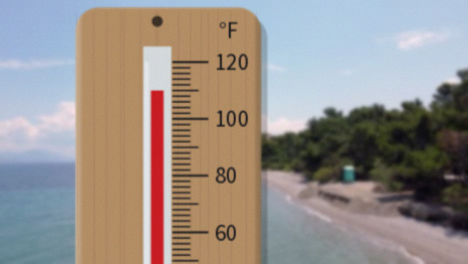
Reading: 110°F
